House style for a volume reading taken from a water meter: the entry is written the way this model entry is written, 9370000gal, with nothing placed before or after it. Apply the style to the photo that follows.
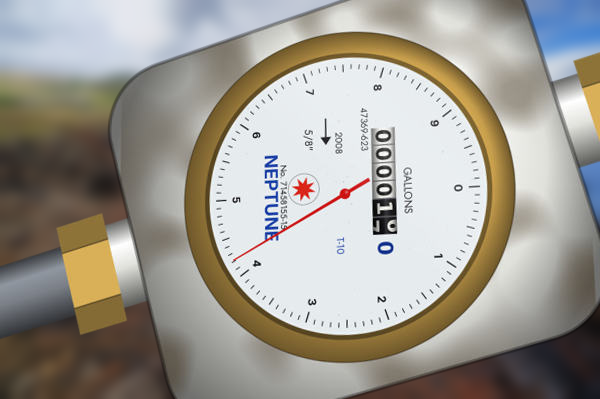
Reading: 164.2gal
